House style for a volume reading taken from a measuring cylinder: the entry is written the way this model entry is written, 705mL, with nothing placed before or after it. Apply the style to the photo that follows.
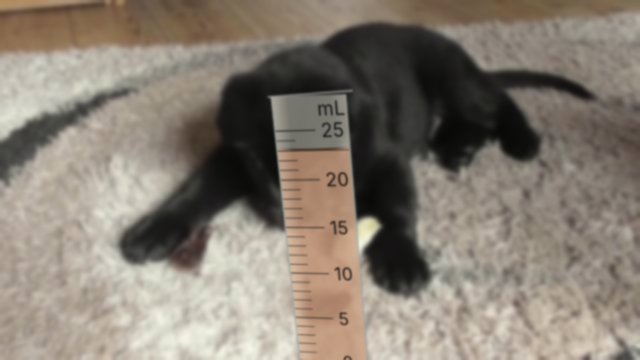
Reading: 23mL
